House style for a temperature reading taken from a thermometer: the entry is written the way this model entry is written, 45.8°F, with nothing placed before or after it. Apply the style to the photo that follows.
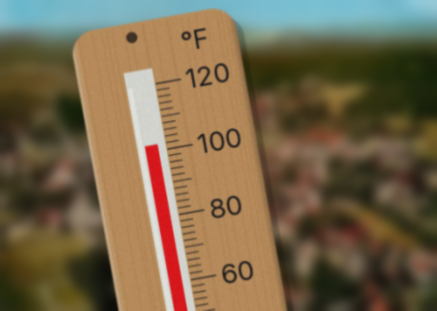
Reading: 102°F
